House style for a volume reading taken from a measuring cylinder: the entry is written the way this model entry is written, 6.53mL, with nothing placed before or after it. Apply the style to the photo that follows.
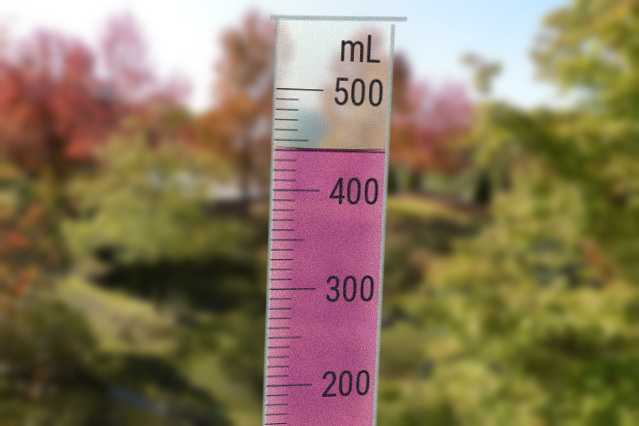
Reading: 440mL
